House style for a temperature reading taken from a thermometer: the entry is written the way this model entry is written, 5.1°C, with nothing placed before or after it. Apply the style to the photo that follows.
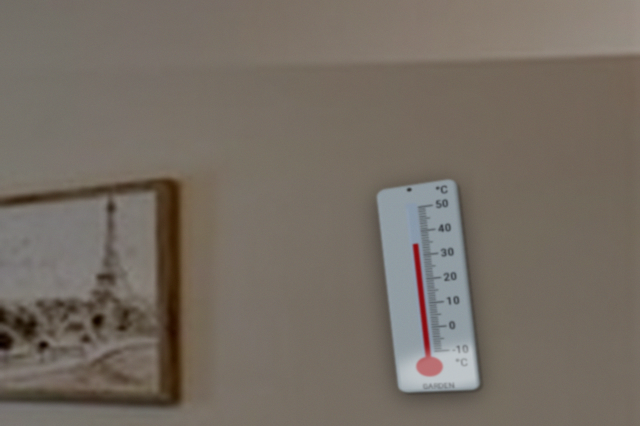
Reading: 35°C
